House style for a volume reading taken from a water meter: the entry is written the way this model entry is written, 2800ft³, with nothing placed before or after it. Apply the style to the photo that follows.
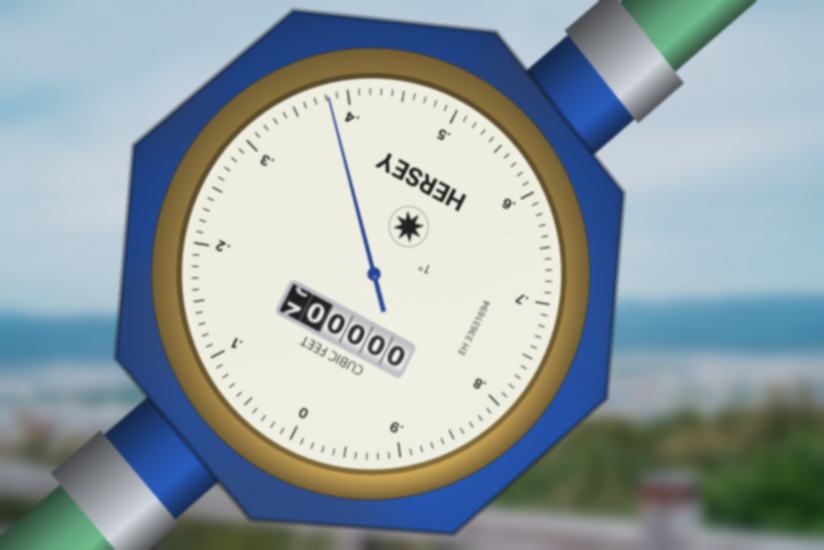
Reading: 2.38ft³
